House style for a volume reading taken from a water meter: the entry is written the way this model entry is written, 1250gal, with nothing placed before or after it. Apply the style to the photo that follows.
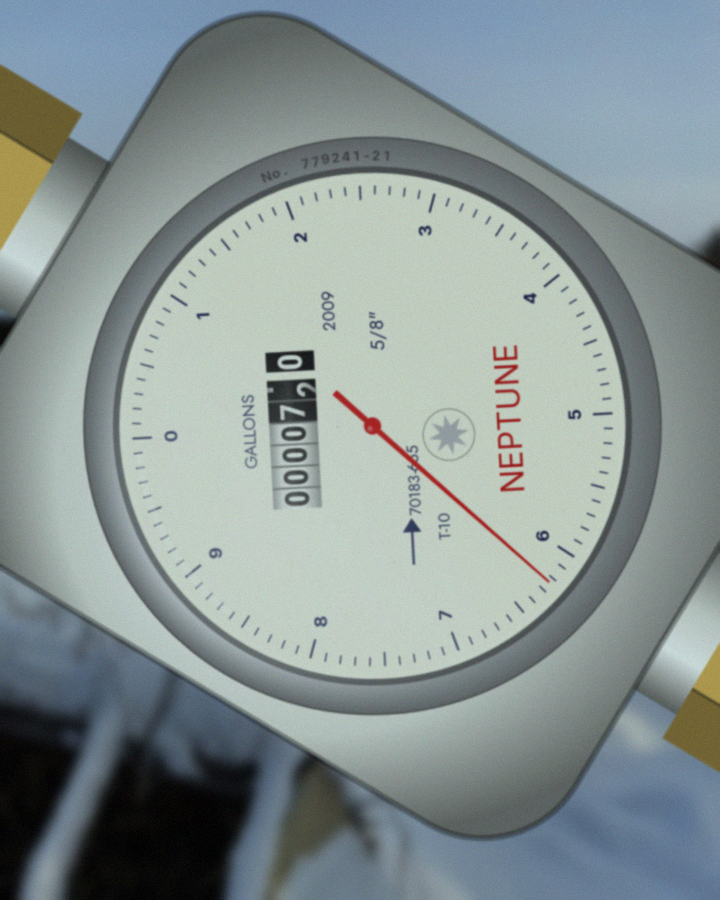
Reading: 716.2gal
